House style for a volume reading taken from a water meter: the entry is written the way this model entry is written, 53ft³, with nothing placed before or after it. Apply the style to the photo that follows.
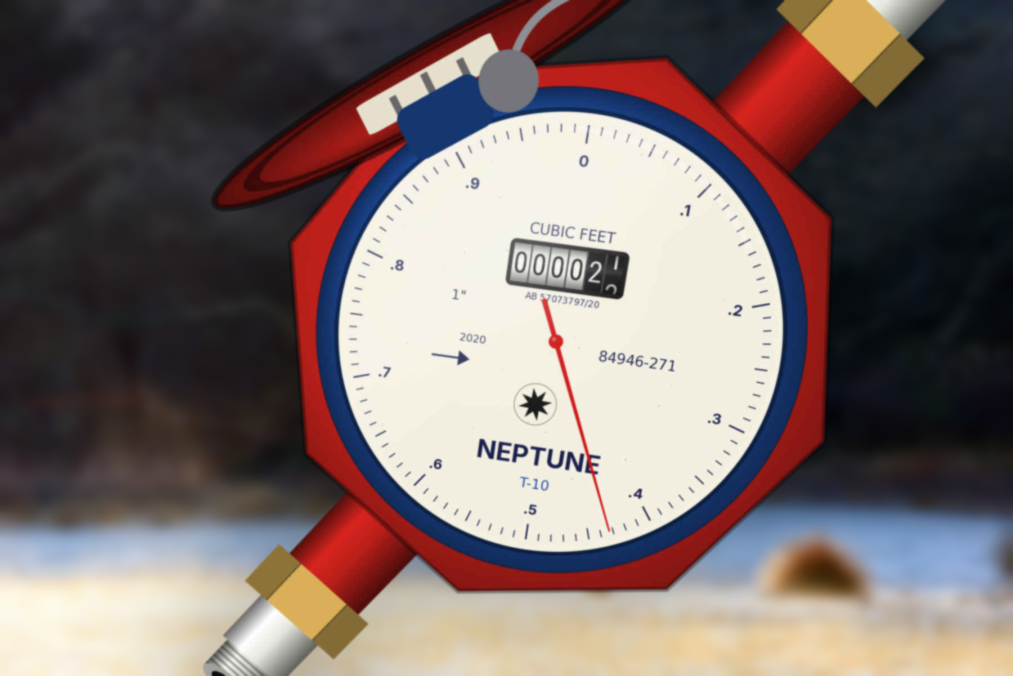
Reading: 21.43ft³
